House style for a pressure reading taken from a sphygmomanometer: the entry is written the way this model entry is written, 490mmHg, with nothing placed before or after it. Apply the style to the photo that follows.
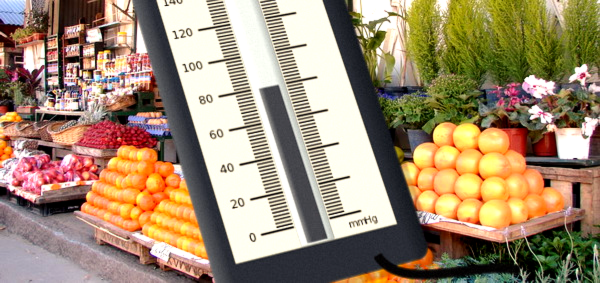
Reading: 80mmHg
